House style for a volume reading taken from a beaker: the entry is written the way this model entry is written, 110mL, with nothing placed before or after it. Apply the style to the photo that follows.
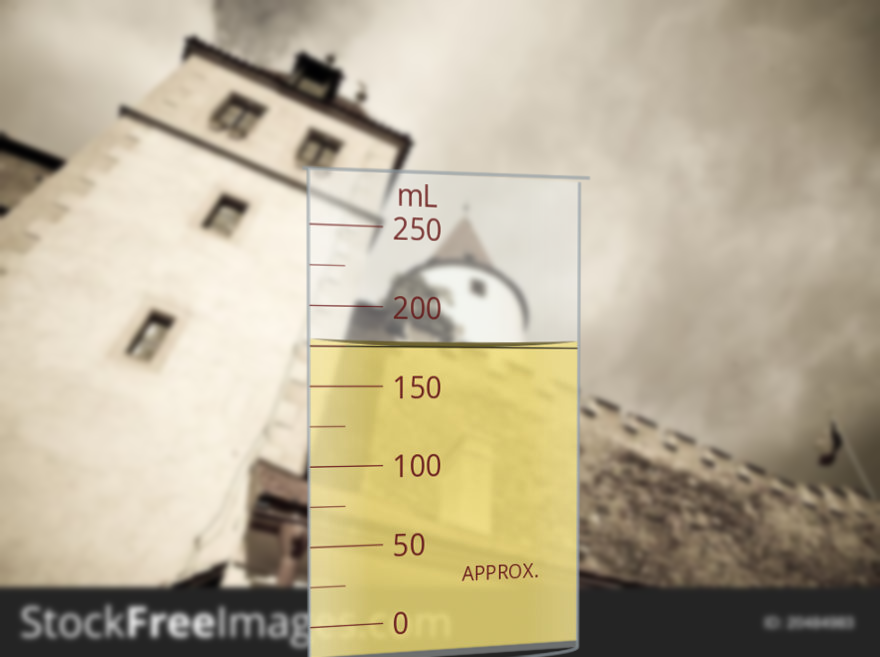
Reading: 175mL
